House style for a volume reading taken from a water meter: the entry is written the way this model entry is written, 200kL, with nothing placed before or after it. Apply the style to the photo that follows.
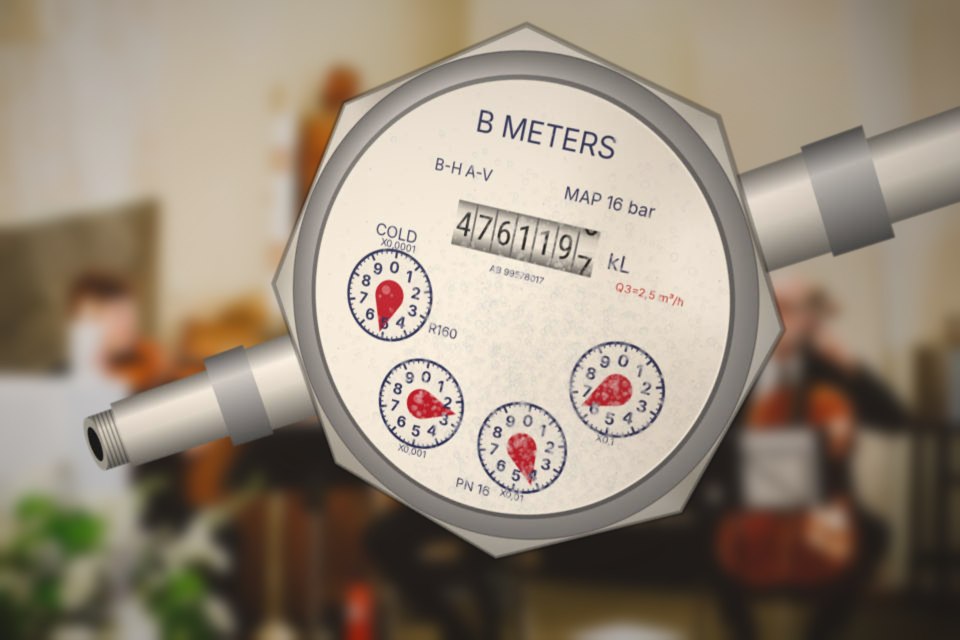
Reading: 4761196.6425kL
